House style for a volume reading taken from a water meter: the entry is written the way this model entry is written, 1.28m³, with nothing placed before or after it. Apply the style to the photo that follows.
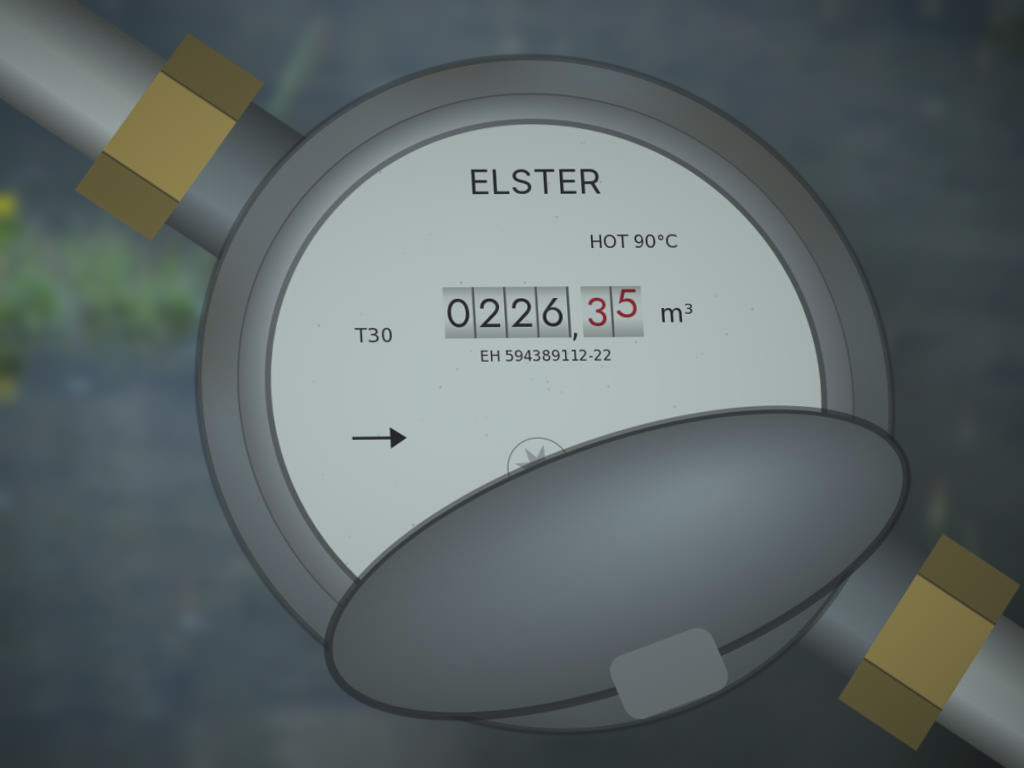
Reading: 226.35m³
